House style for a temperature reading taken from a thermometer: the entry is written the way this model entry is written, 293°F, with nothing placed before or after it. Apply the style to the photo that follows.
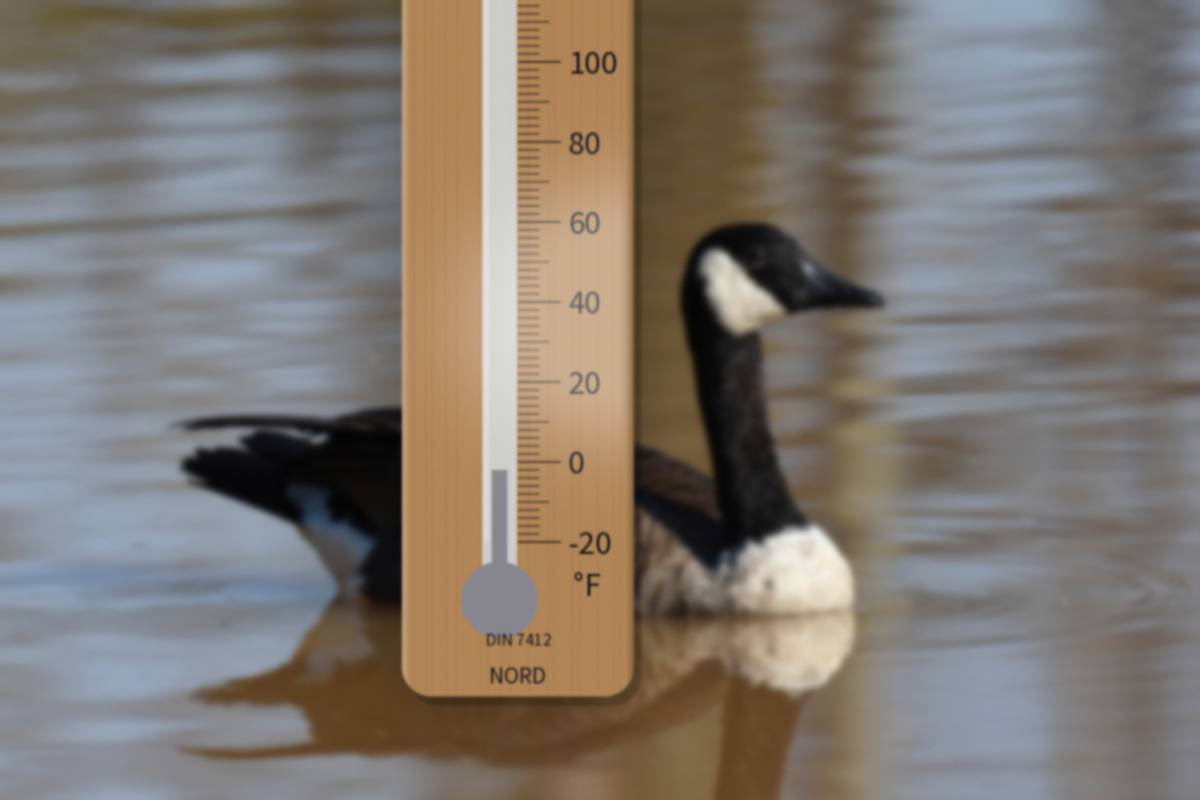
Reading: -2°F
